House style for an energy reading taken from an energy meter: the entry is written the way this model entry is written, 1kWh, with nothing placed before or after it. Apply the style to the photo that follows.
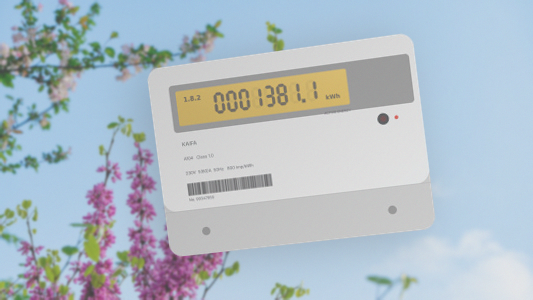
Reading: 1381.1kWh
